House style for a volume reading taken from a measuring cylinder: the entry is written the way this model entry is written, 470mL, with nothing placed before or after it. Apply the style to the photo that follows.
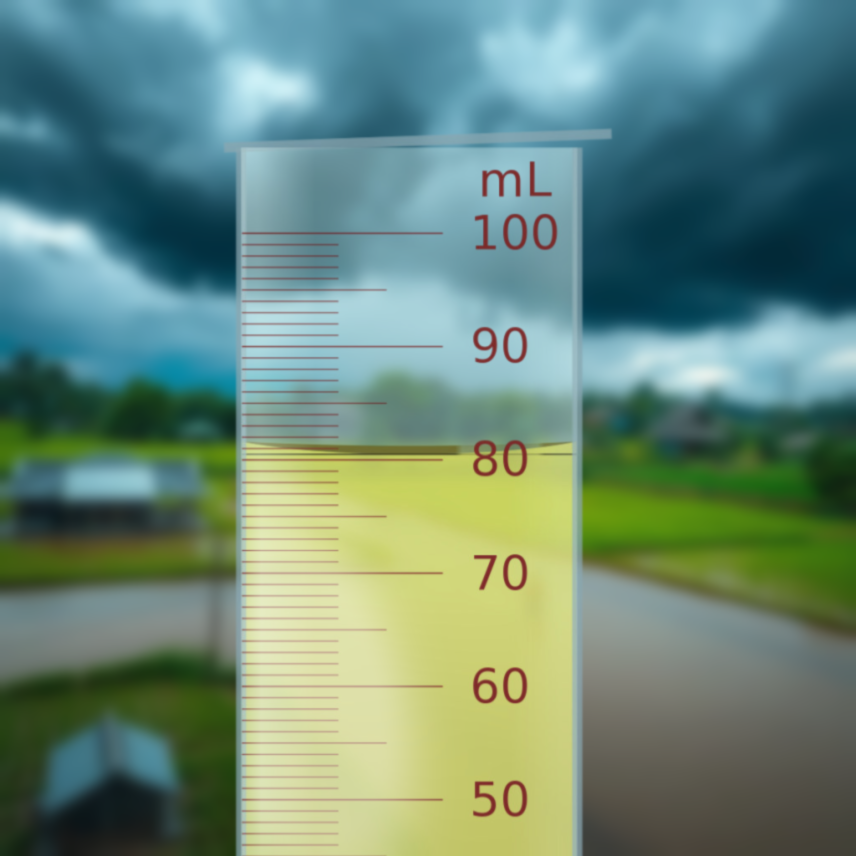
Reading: 80.5mL
